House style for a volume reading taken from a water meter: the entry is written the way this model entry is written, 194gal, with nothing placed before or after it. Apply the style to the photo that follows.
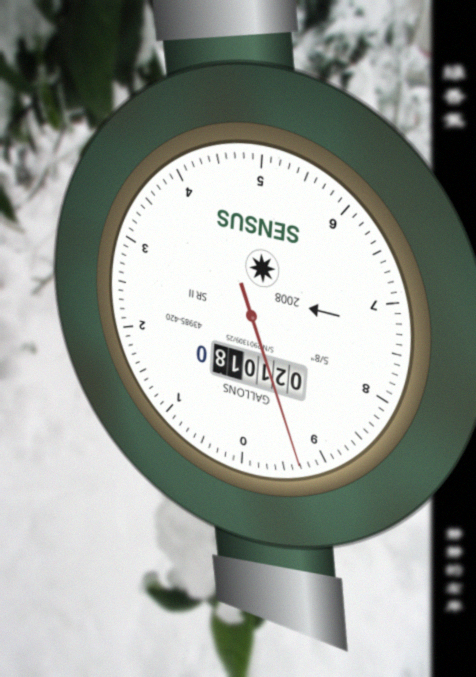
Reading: 210179.3gal
